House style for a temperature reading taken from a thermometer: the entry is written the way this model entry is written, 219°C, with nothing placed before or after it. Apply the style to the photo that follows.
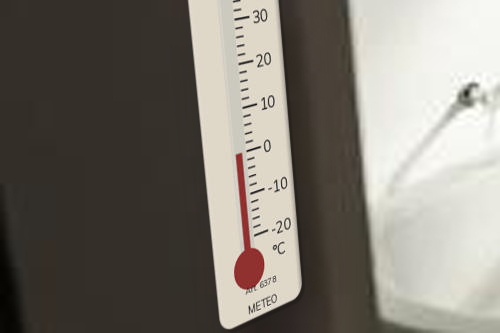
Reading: 0°C
